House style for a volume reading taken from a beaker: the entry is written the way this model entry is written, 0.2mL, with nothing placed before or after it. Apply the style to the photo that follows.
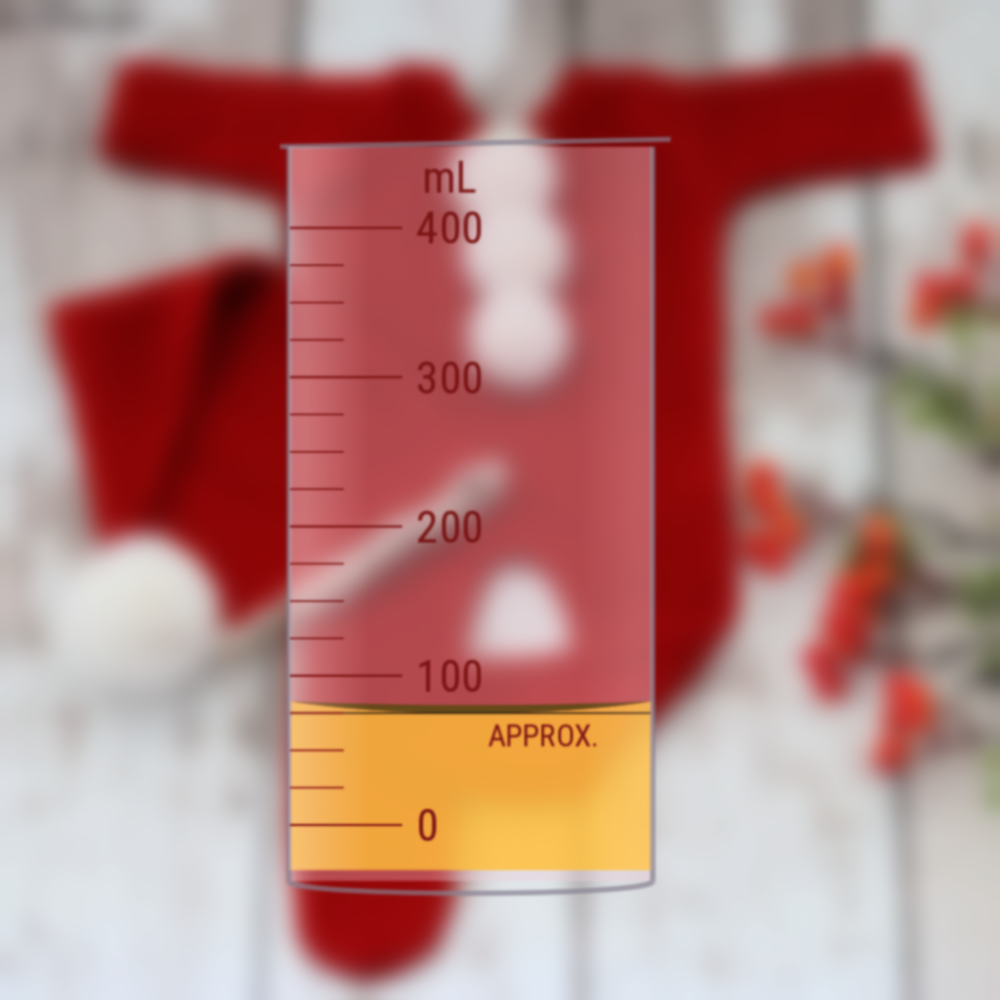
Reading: 75mL
